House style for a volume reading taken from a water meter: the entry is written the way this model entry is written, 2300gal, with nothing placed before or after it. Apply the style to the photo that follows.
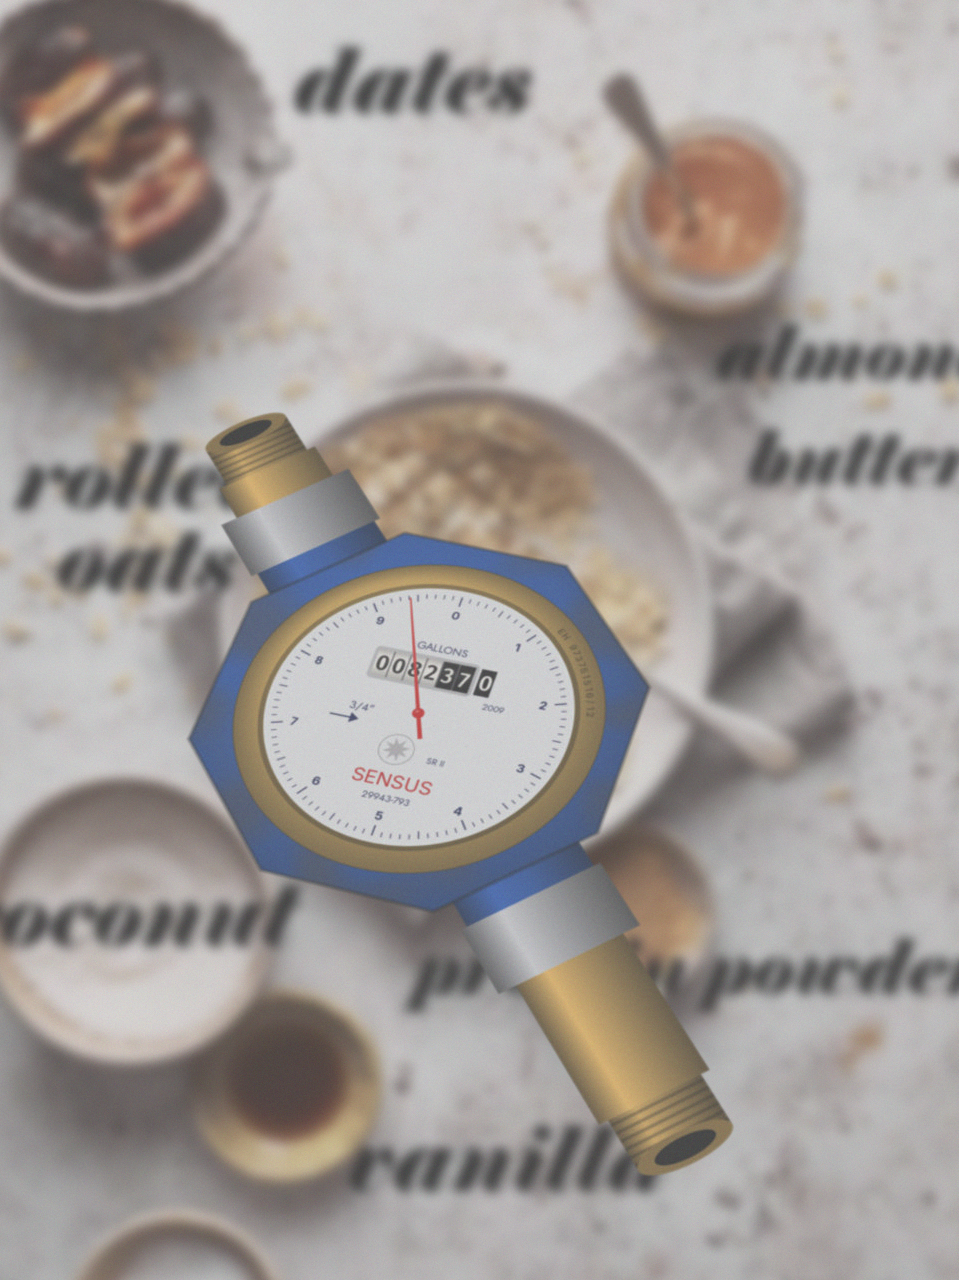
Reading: 82369.4gal
